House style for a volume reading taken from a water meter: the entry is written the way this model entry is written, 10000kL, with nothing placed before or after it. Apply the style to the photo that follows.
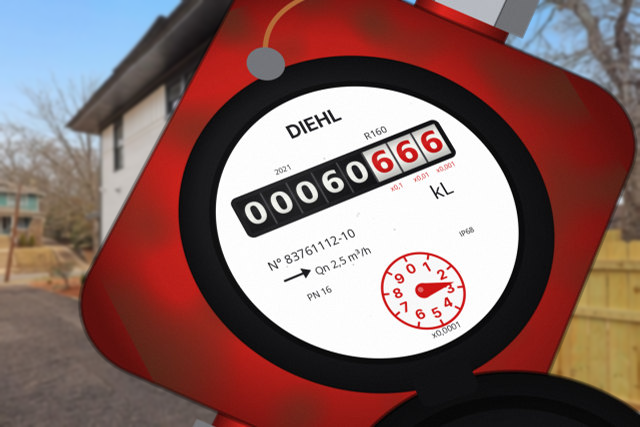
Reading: 60.6662kL
